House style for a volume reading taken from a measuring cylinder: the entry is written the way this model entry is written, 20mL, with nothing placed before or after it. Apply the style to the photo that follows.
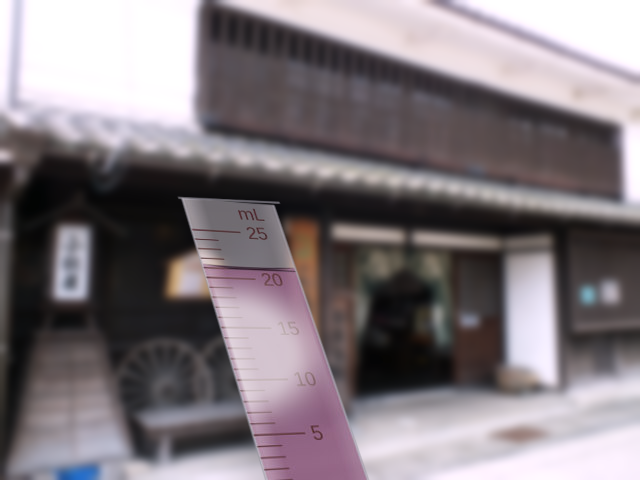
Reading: 21mL
